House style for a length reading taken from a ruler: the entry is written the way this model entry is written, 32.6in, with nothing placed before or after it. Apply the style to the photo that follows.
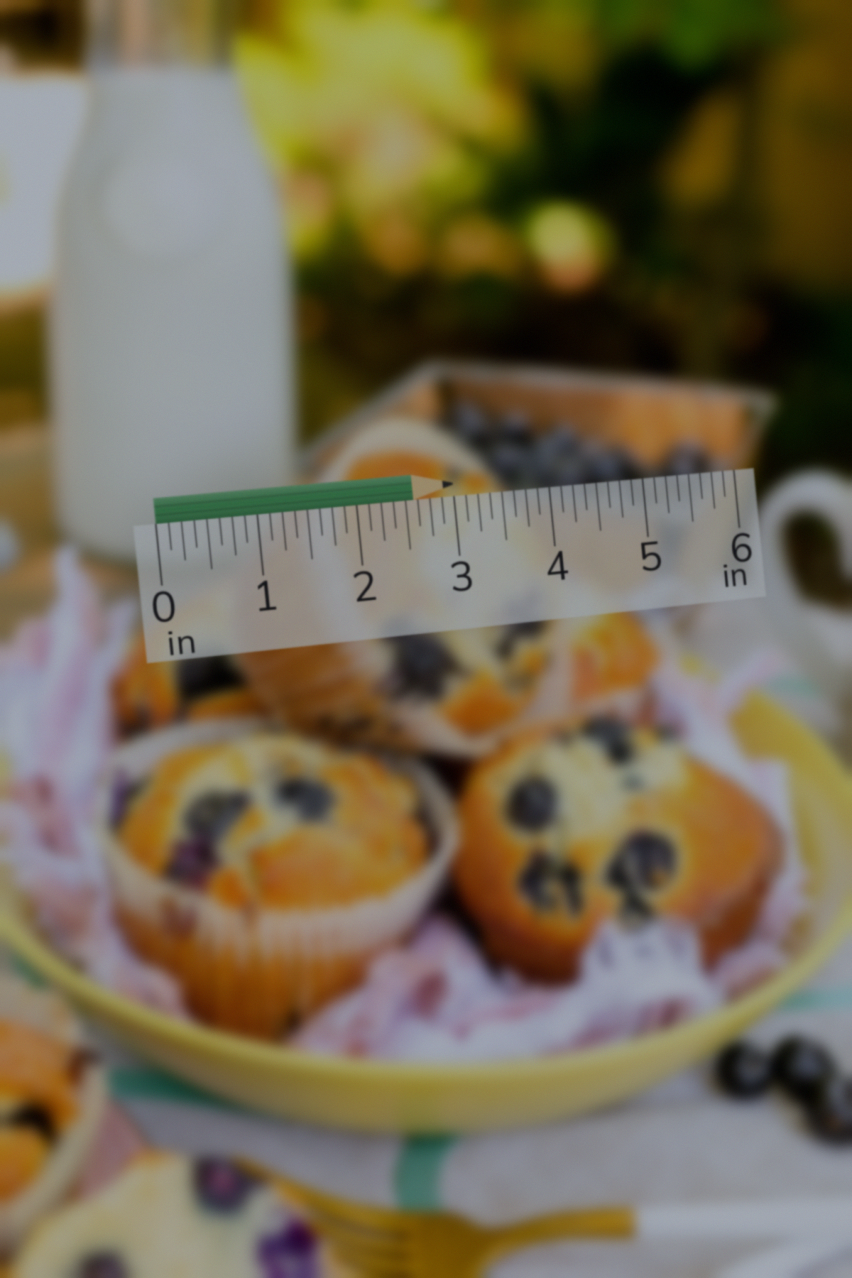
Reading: 3in
